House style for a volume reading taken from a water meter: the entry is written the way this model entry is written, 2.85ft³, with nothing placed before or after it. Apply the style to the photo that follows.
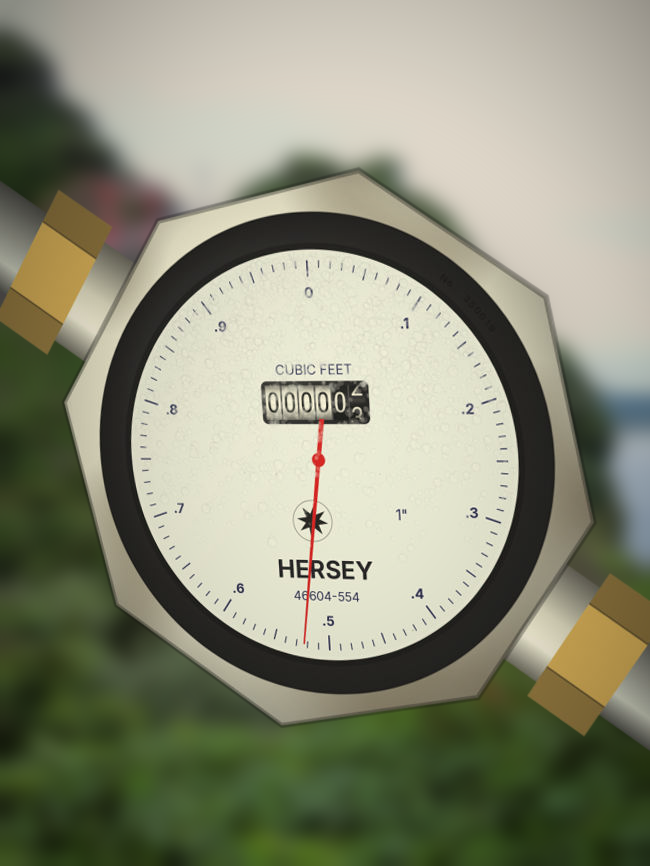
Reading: 2.52ft³
